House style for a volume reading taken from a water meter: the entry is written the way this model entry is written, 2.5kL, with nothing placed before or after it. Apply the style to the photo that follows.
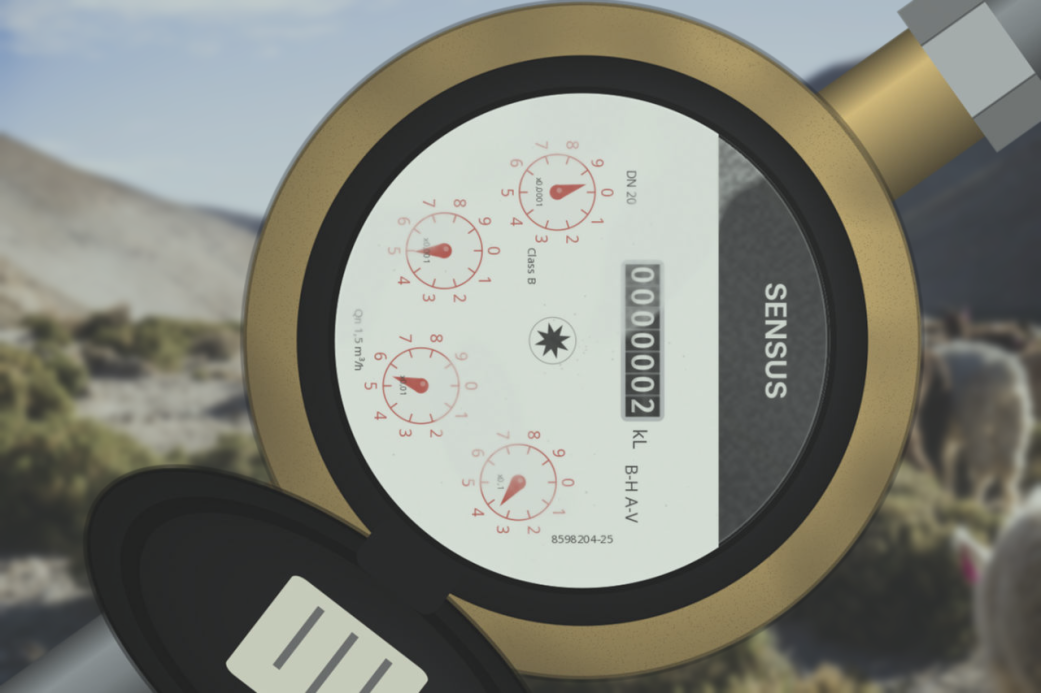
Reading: 2.3549kL
